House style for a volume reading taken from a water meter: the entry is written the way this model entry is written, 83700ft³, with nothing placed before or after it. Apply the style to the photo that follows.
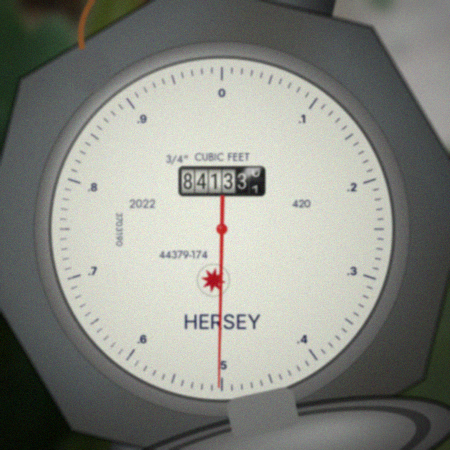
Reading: 841330.50ft³
